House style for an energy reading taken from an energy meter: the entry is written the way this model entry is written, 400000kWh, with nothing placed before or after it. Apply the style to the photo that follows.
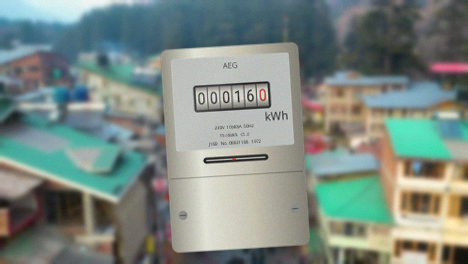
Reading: 16.0kWh
